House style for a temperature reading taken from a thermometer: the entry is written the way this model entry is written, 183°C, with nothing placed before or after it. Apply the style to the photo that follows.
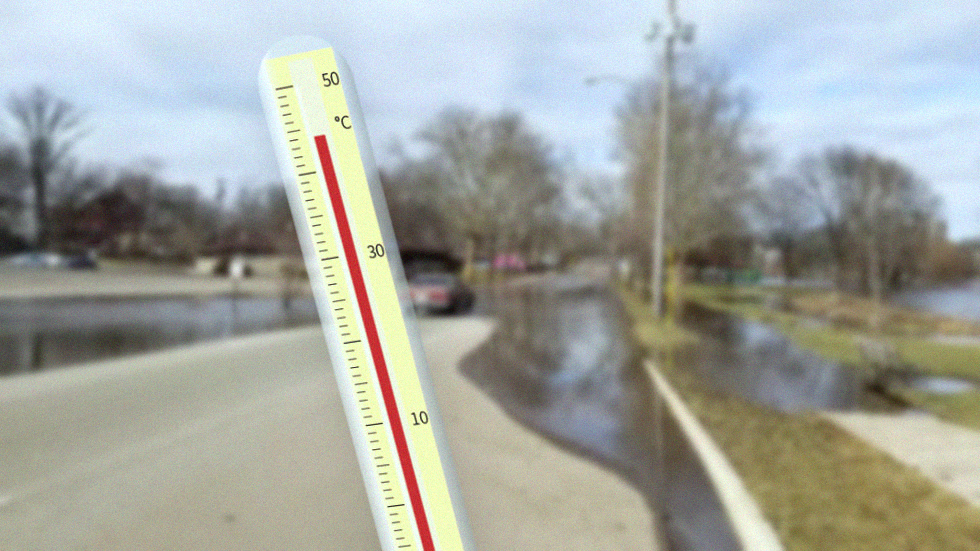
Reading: 44°C
